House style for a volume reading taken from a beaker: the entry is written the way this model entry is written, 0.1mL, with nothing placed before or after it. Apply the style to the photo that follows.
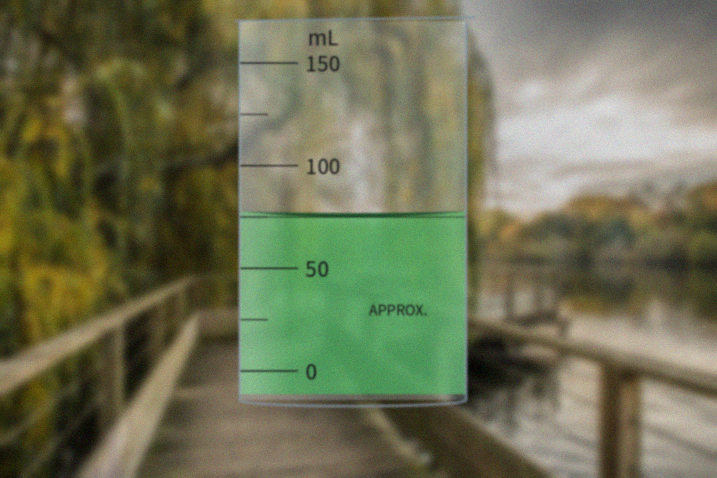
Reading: 75mL
